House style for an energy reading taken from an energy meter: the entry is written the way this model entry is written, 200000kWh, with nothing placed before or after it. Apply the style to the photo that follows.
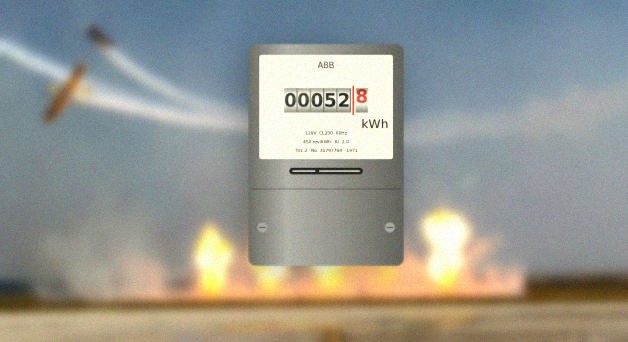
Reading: 52.8kWh
